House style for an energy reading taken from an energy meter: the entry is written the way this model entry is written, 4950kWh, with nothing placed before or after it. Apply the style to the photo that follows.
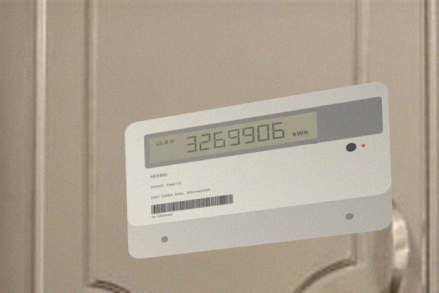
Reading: 3269906kWh
